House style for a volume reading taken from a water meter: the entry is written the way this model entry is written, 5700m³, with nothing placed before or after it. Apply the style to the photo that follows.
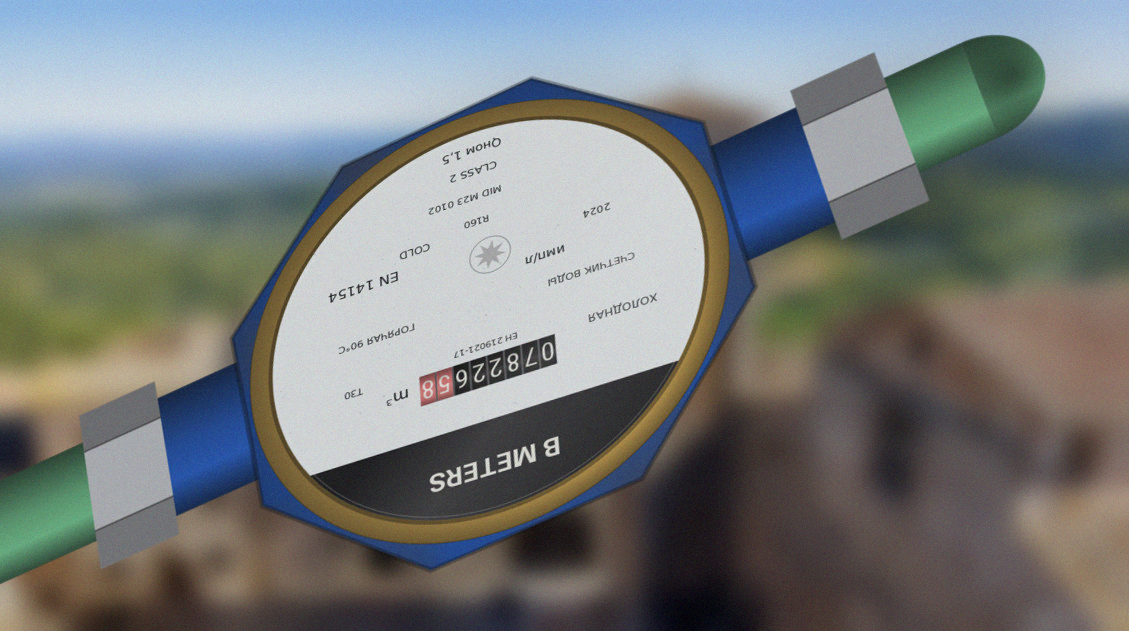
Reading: 78226.58m³
